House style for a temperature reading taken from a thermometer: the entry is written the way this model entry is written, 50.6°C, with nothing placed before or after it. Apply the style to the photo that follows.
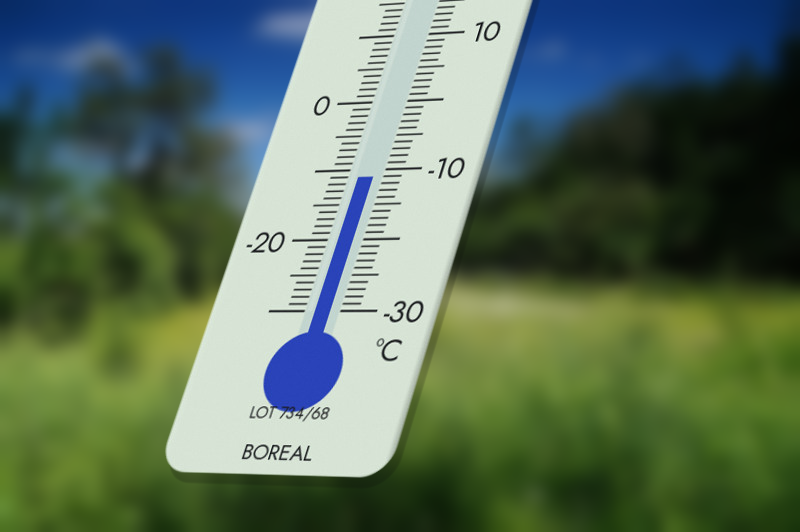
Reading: -11°C
